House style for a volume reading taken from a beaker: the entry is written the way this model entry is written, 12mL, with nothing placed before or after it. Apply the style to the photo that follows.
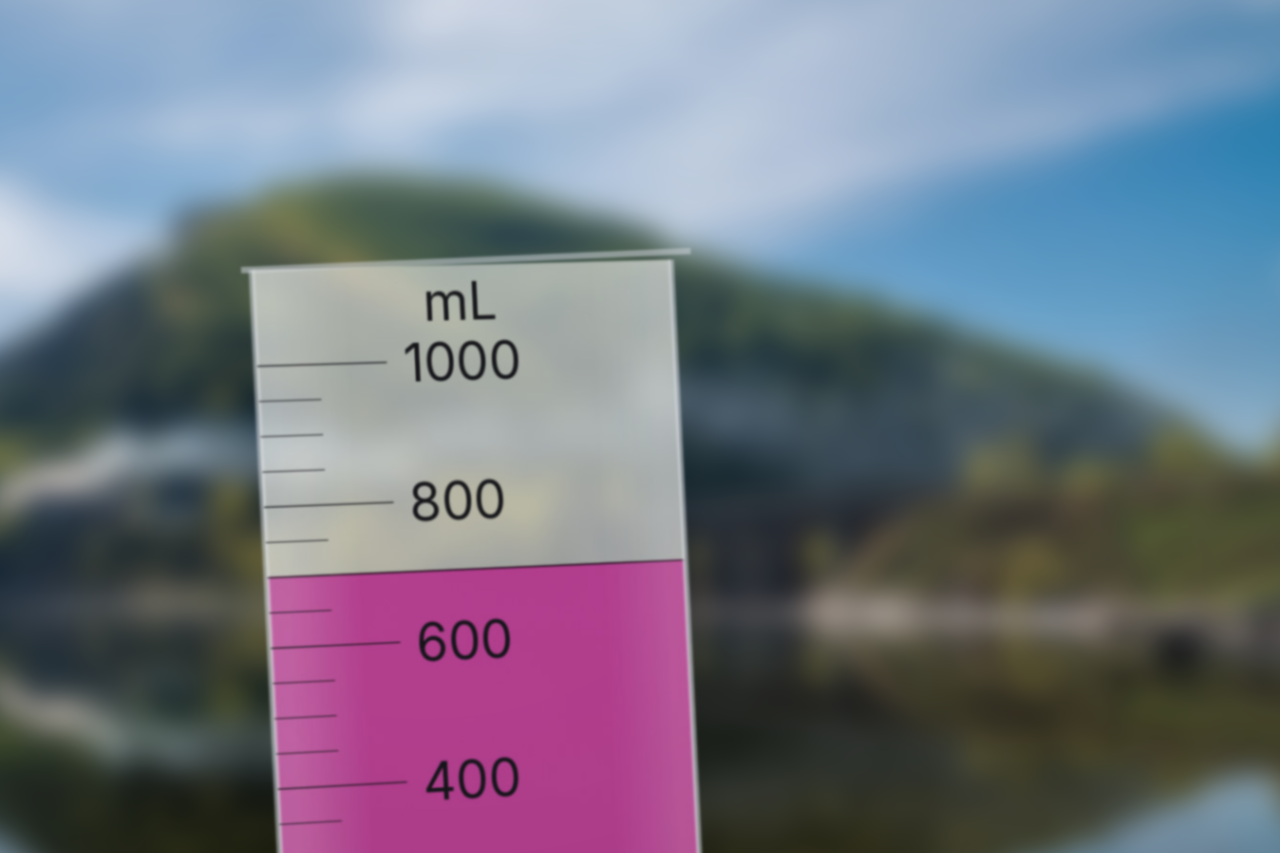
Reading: 700mL
